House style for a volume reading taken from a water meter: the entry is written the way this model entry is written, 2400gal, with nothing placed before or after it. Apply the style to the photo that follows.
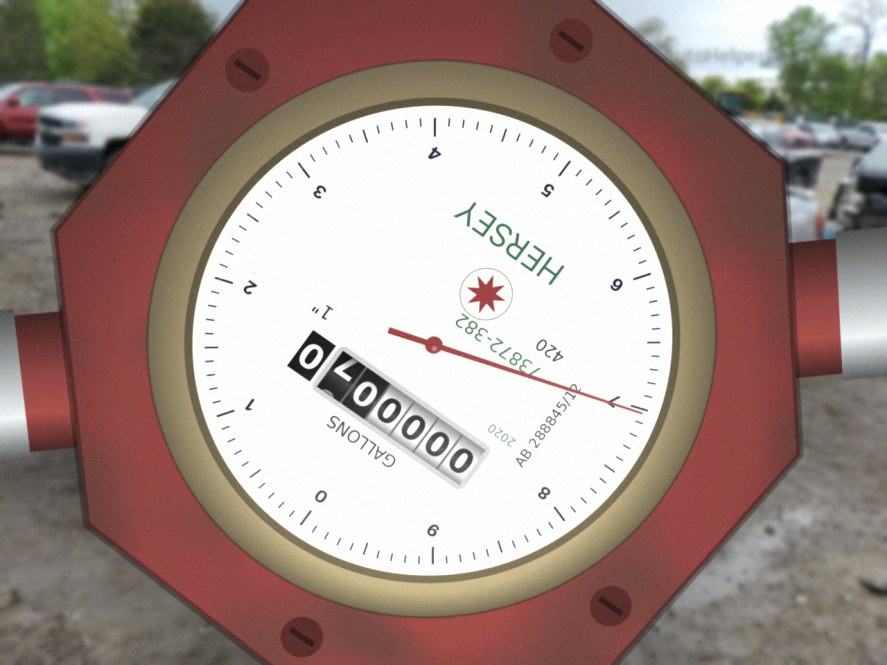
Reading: 67.0gal
